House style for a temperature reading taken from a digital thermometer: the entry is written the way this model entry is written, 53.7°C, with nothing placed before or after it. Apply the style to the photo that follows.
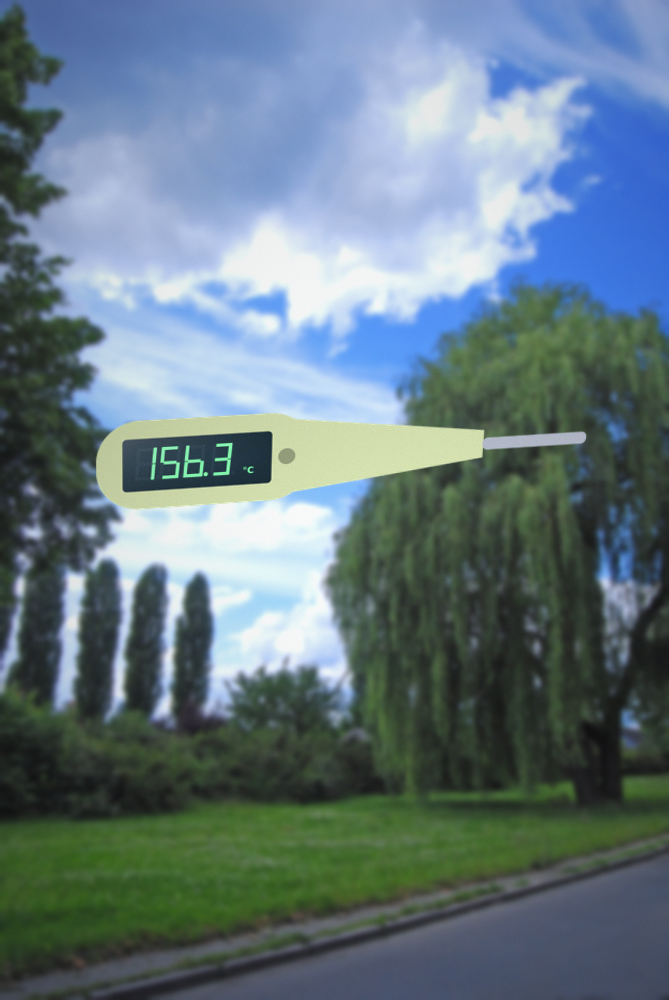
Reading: 156.3°C
